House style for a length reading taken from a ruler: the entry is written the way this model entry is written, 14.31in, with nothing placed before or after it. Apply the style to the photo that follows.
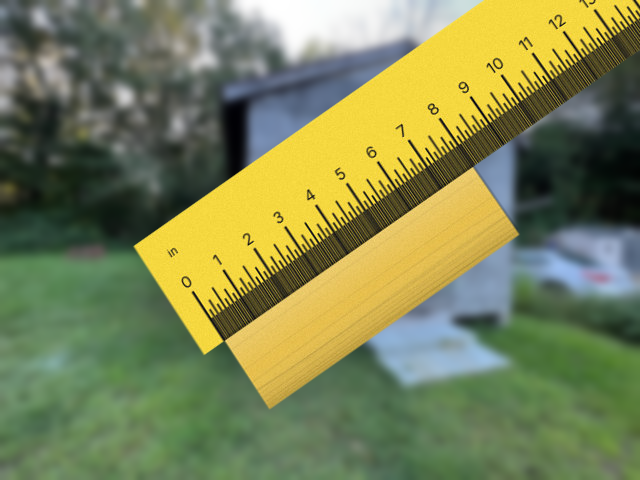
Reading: 8in
